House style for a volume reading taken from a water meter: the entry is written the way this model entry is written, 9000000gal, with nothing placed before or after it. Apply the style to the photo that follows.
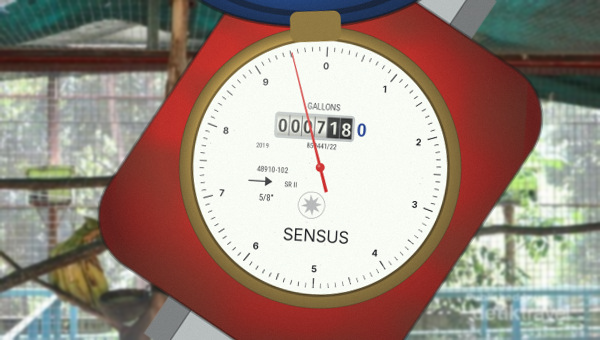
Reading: 7179.5gal
